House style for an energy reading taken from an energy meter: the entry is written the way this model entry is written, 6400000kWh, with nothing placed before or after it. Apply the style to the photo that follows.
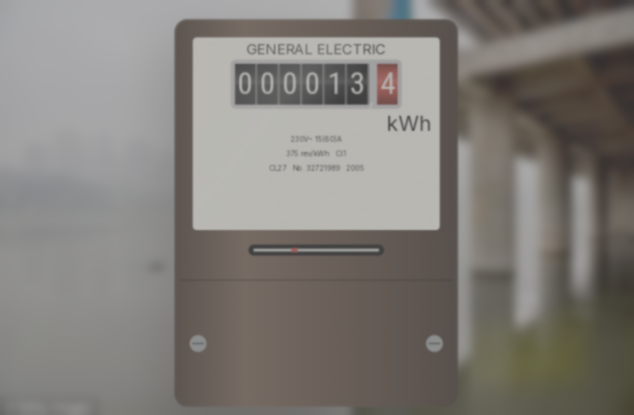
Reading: 13.4kWh
